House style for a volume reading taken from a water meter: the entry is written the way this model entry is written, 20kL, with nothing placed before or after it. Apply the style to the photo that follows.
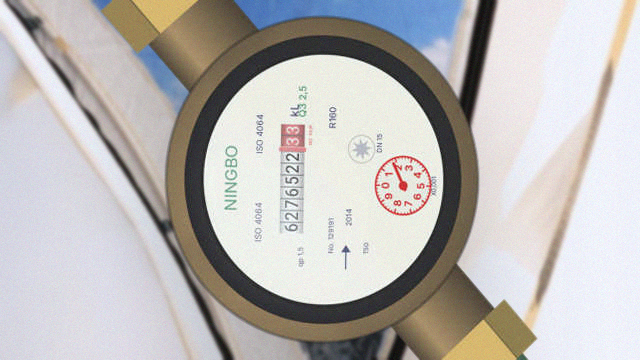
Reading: 6276522.331kL
